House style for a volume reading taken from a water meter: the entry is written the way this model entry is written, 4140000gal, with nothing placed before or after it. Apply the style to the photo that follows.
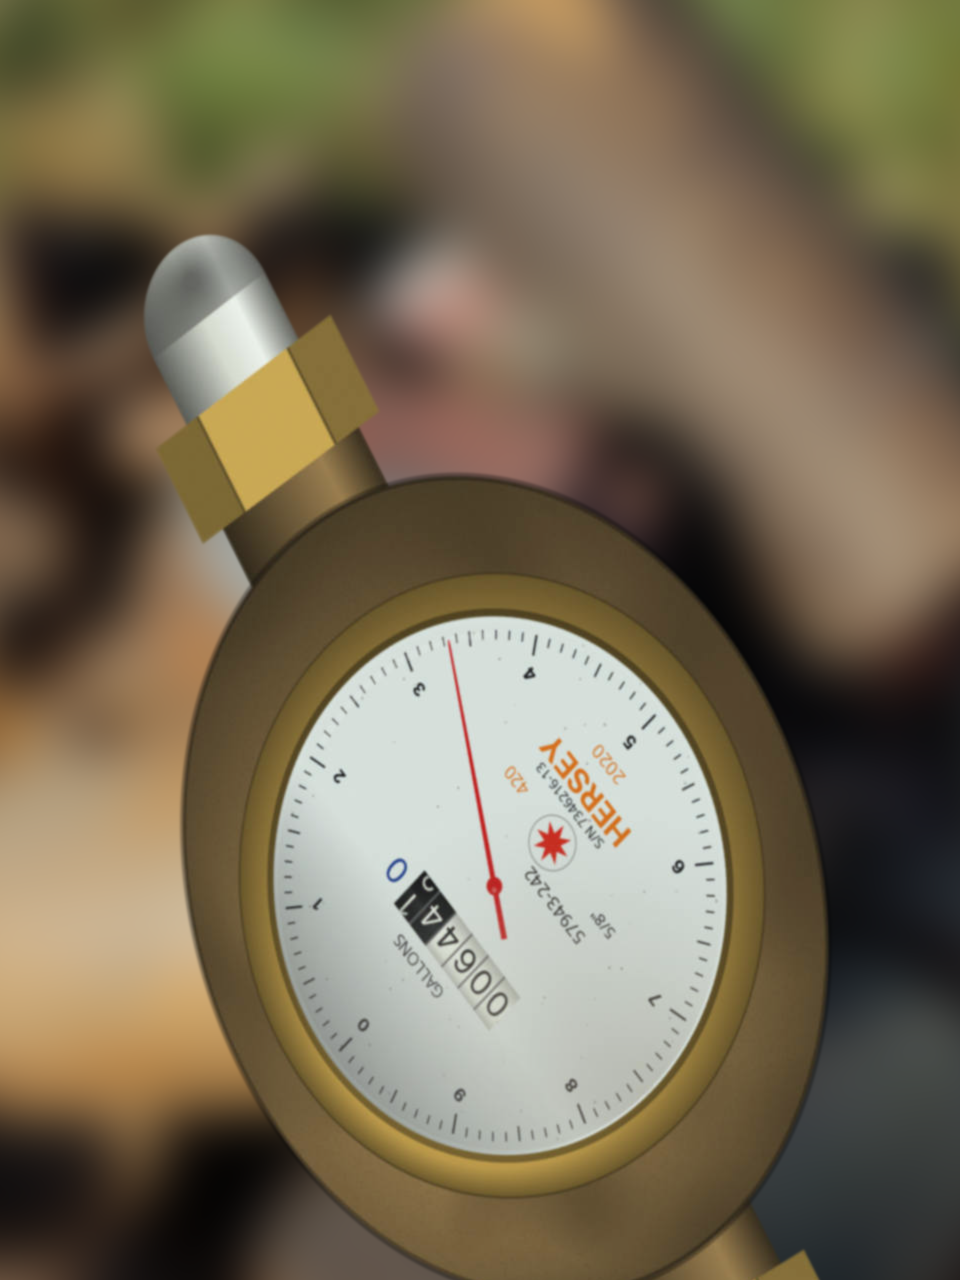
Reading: 64413.3gal
